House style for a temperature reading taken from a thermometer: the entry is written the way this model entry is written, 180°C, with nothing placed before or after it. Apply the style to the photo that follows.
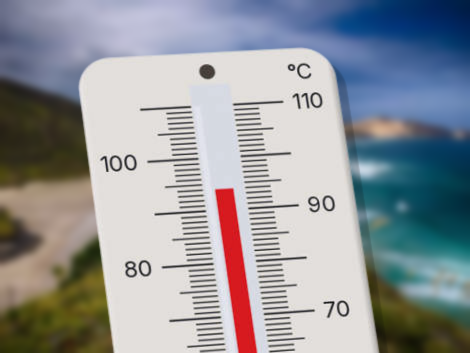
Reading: 94°C
